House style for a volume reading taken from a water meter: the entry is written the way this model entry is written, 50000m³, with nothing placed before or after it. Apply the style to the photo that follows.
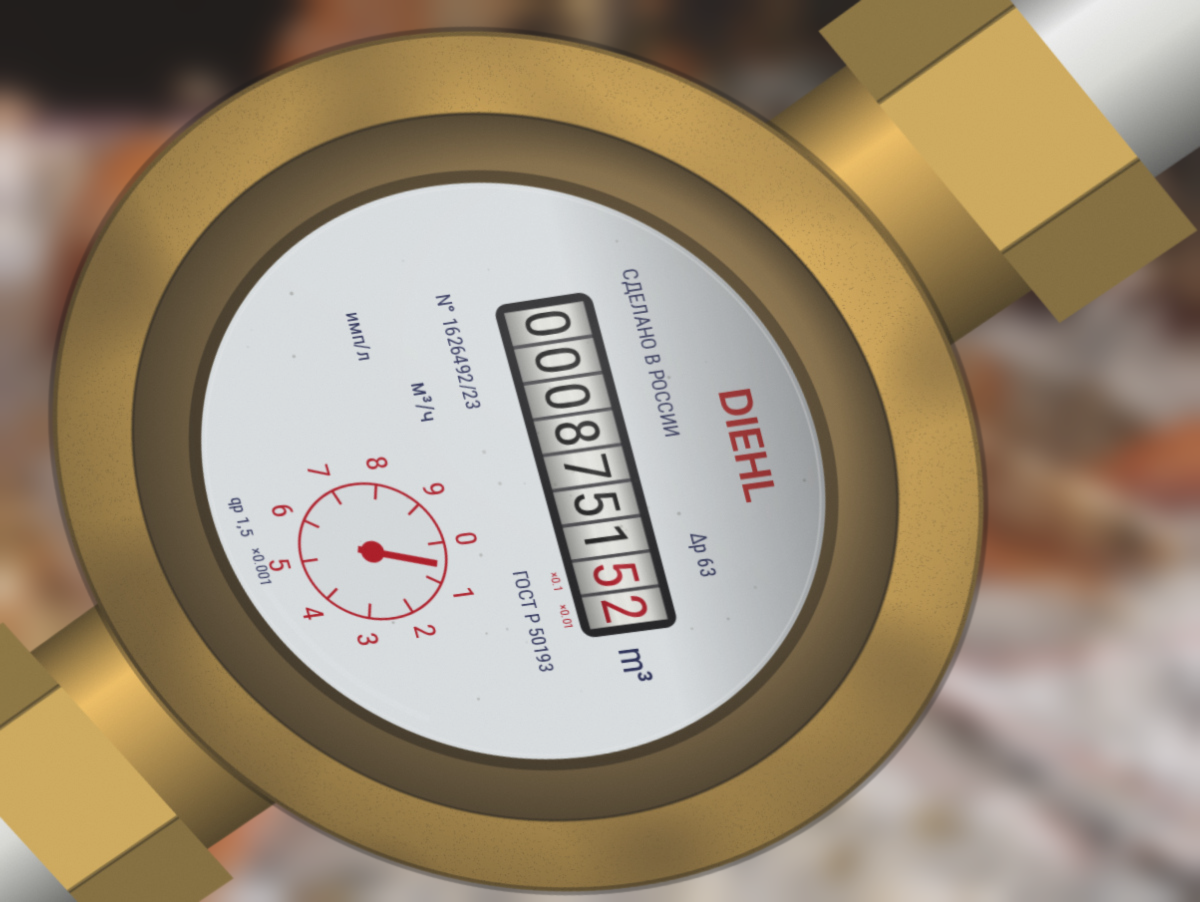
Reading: 8751.520m³
